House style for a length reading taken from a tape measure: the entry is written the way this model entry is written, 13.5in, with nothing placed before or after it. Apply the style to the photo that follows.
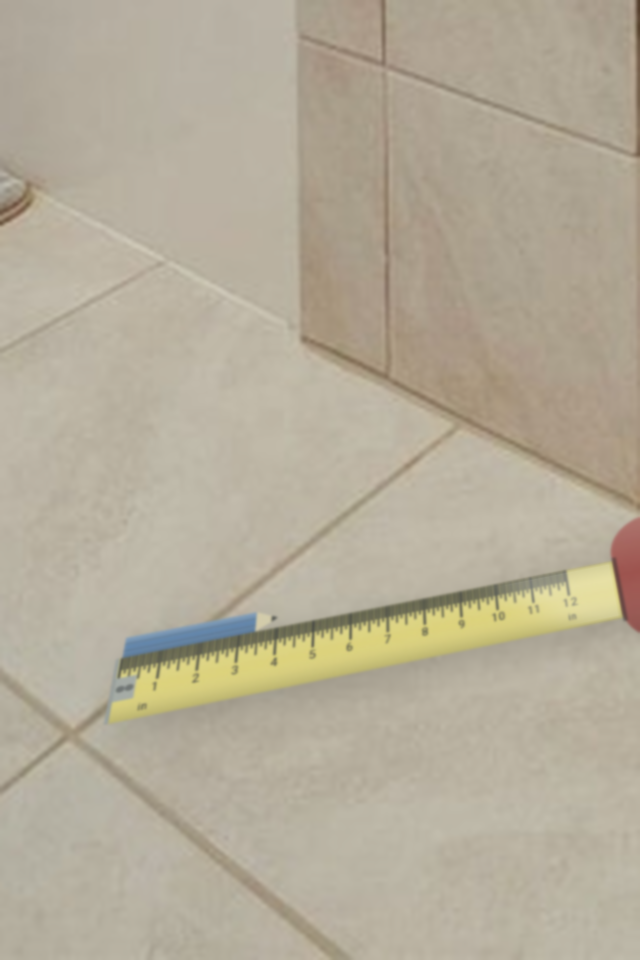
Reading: 4in
